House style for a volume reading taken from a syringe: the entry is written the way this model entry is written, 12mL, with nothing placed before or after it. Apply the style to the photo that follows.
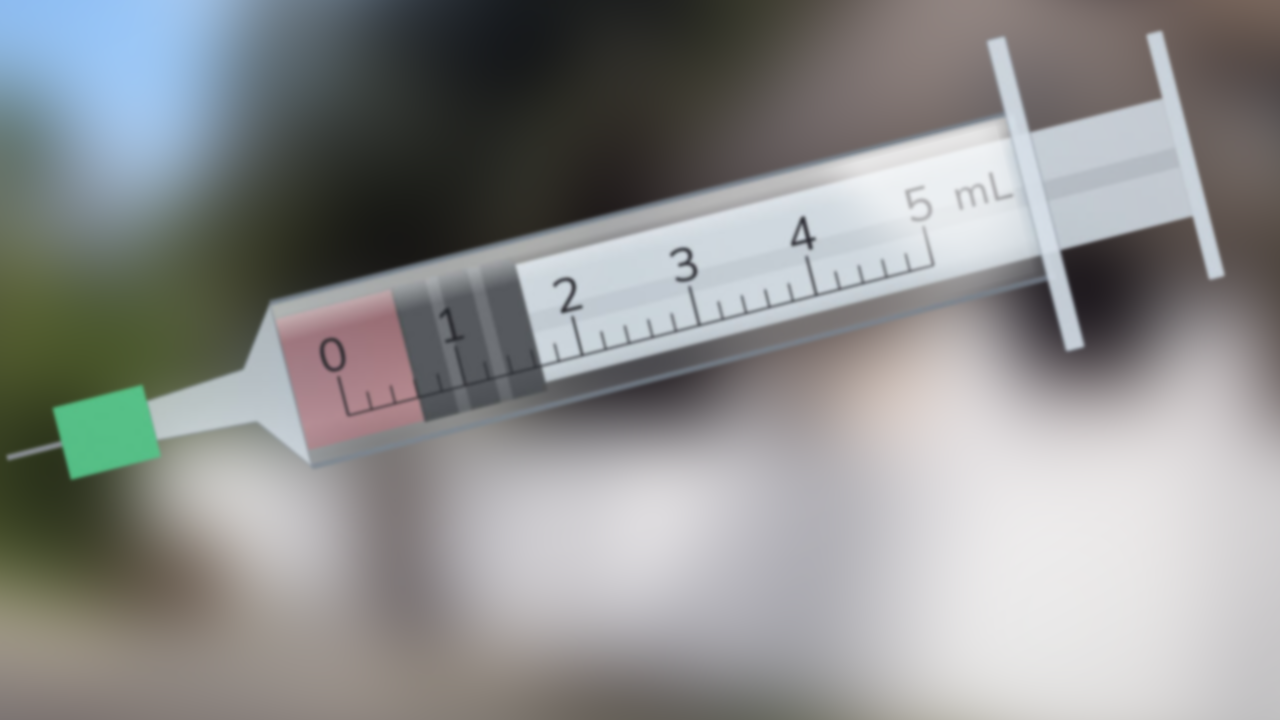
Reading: 0.6mL
